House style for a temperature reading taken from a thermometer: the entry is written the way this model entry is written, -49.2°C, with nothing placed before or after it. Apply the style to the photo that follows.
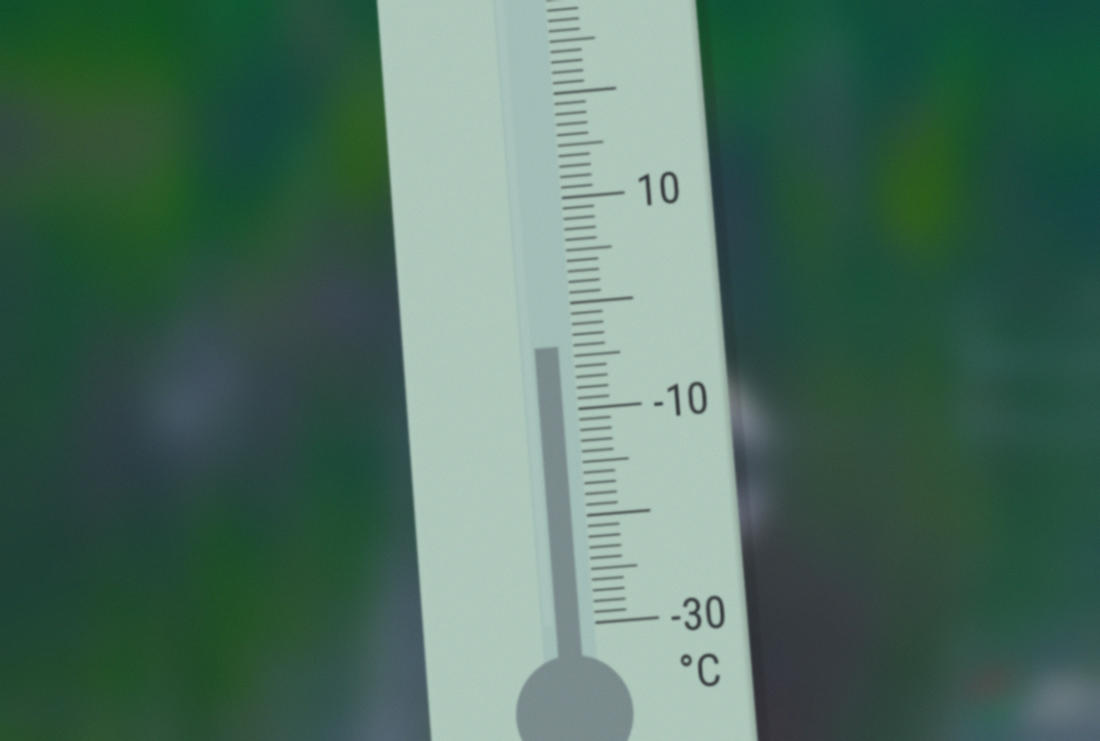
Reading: -4°C
